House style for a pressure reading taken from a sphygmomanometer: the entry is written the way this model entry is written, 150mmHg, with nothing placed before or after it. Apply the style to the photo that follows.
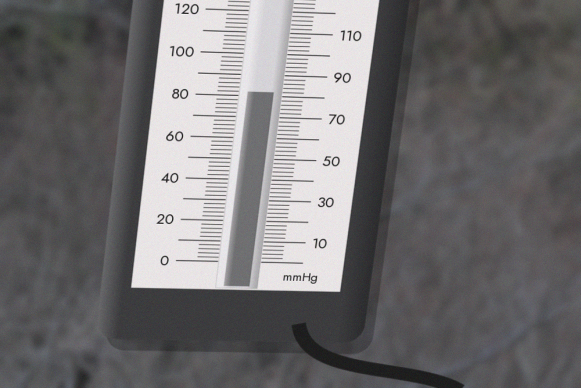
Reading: 82mmHg
